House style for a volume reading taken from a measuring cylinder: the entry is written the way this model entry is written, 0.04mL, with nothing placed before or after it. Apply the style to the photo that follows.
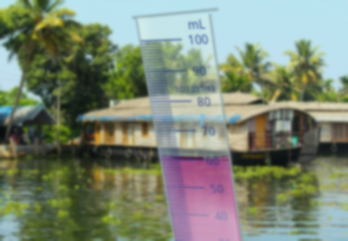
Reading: 60mL
